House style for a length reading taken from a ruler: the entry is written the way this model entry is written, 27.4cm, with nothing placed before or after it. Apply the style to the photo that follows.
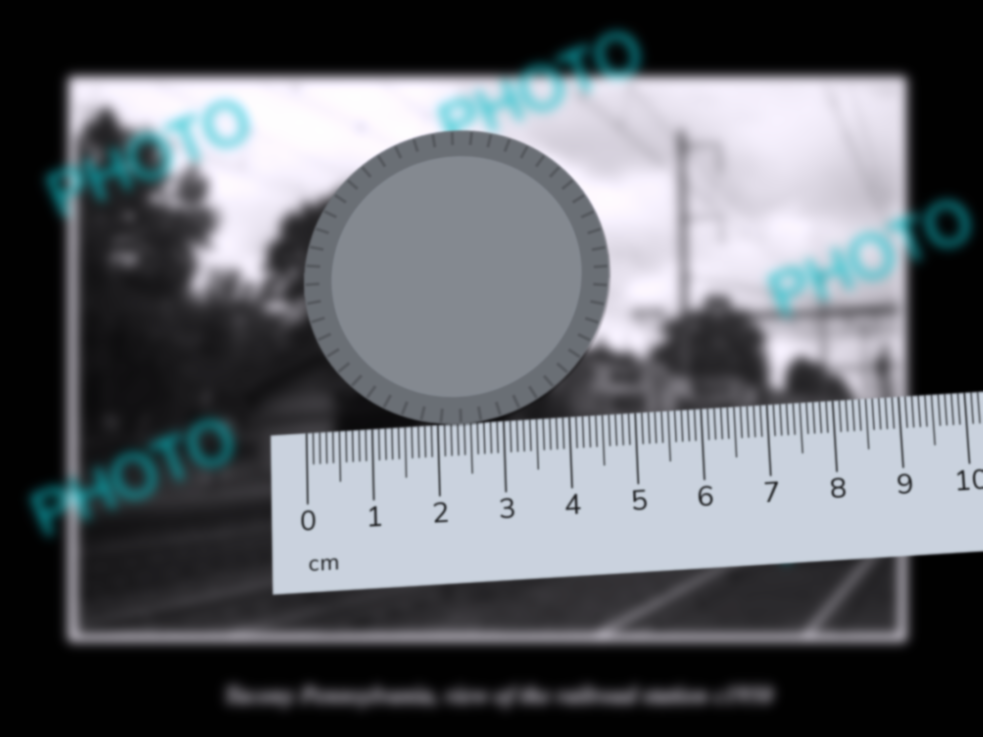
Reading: 4.7cm
